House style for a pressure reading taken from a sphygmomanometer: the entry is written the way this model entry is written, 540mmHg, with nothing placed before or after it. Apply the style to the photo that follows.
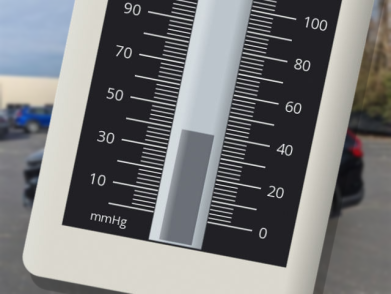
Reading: 40mmHg
